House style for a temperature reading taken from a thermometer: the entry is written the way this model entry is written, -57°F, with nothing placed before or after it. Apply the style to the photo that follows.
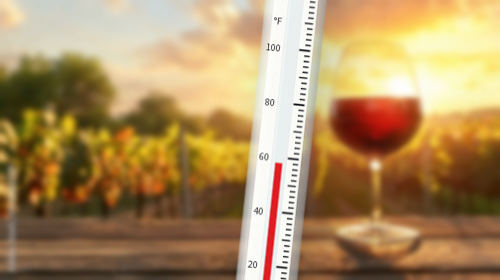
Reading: 58°F
